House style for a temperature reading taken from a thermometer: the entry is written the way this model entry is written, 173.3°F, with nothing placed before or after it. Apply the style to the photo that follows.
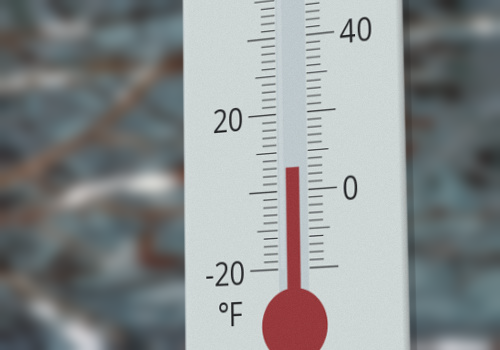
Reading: 6°F
